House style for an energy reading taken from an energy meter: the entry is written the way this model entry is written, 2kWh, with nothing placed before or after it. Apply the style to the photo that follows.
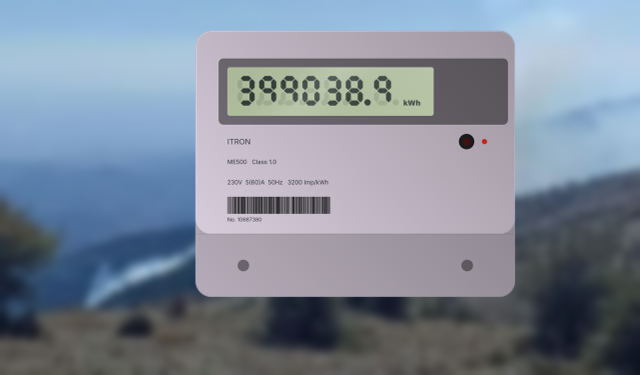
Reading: 399038.9kWh
